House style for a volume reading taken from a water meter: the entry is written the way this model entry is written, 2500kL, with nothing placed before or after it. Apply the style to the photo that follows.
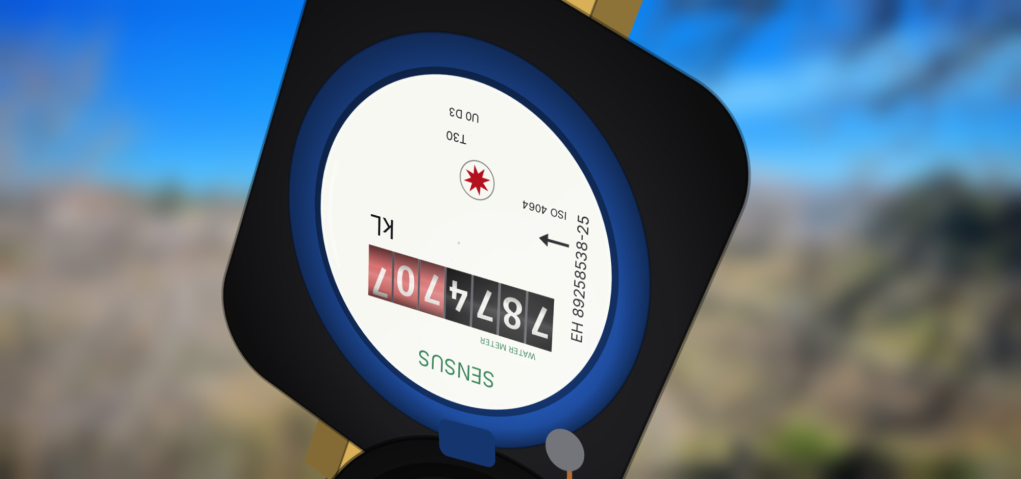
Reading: 7874.707kL
